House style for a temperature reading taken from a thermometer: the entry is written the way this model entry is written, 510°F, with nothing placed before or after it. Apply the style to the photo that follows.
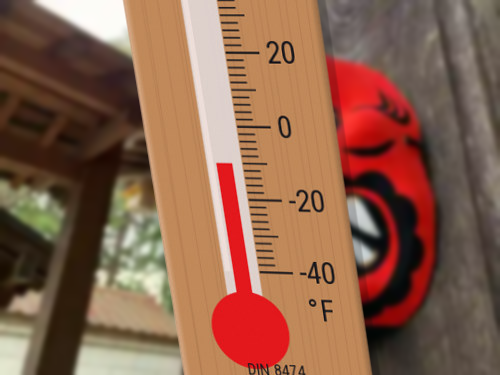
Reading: -10°F
